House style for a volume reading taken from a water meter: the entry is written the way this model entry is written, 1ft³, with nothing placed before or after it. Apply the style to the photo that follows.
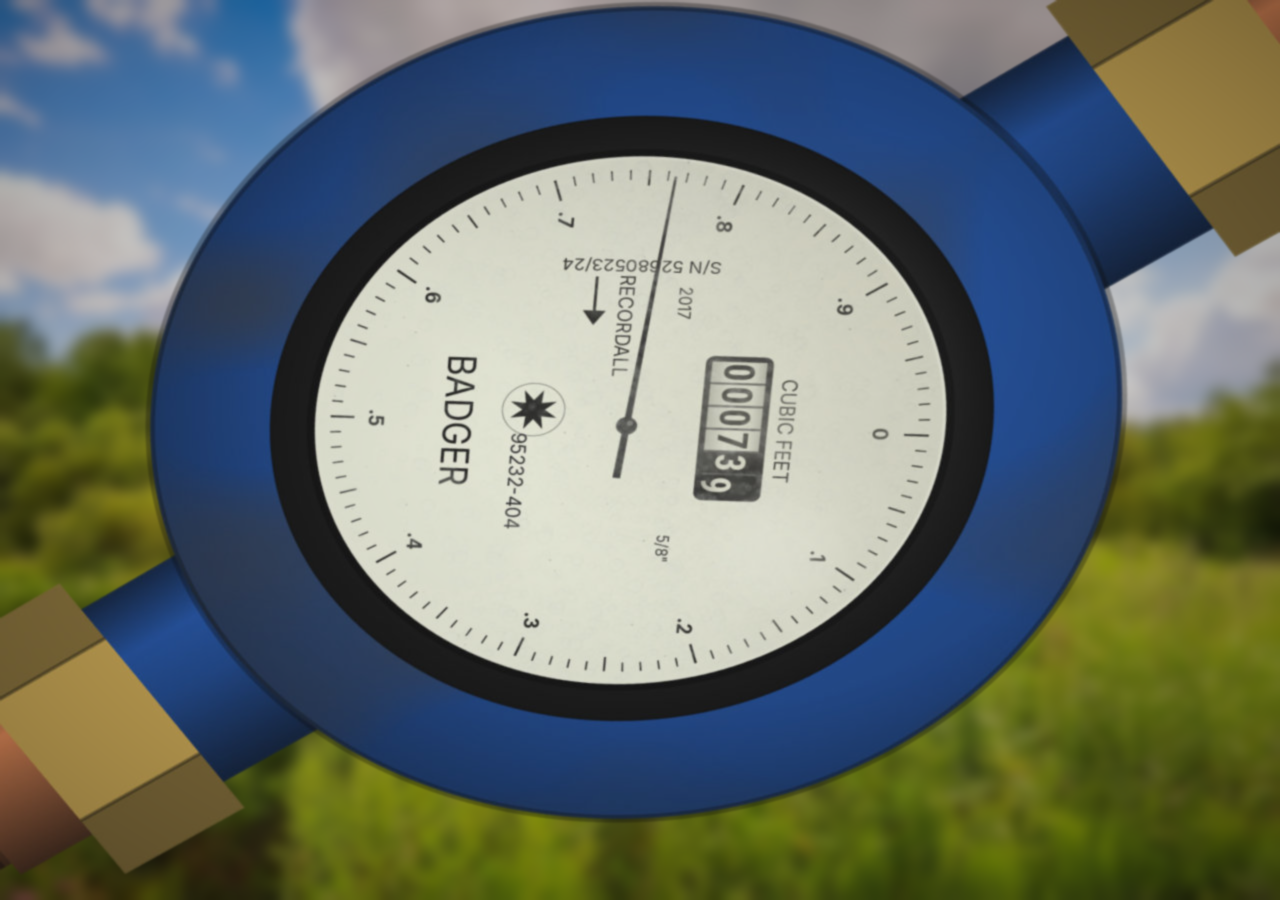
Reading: 738.76ft³
